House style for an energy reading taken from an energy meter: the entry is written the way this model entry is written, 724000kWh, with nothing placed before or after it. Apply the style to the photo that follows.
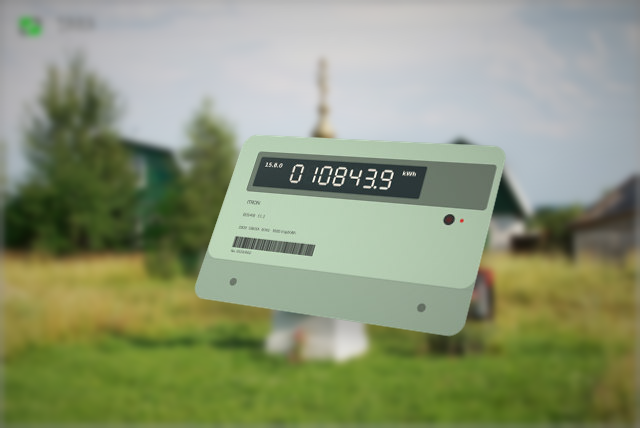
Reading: 10843.9kWh
